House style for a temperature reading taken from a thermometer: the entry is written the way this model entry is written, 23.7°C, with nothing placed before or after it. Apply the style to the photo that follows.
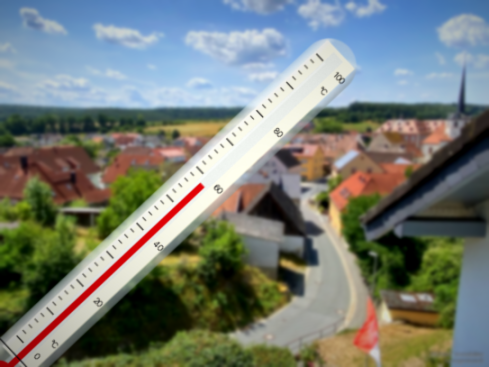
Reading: 58°C
